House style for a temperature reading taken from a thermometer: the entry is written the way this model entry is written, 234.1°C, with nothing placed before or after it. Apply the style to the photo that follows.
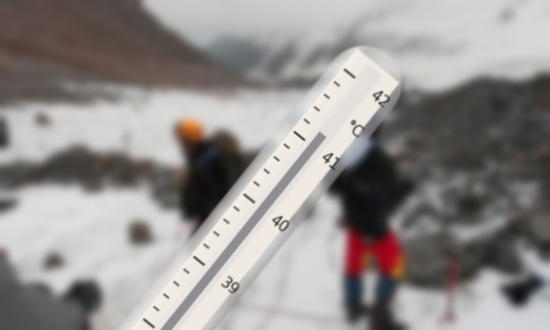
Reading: 41.2°C
